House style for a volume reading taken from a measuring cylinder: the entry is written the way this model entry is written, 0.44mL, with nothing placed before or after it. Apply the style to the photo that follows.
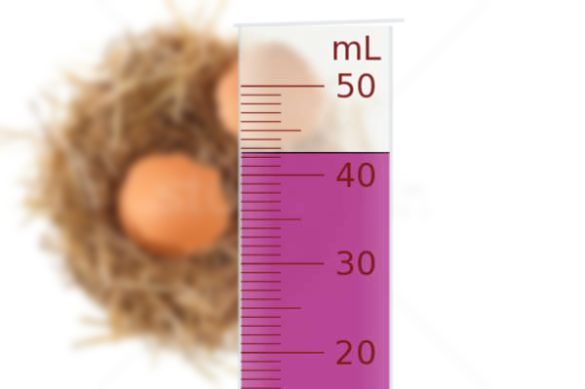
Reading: 42.5mL
